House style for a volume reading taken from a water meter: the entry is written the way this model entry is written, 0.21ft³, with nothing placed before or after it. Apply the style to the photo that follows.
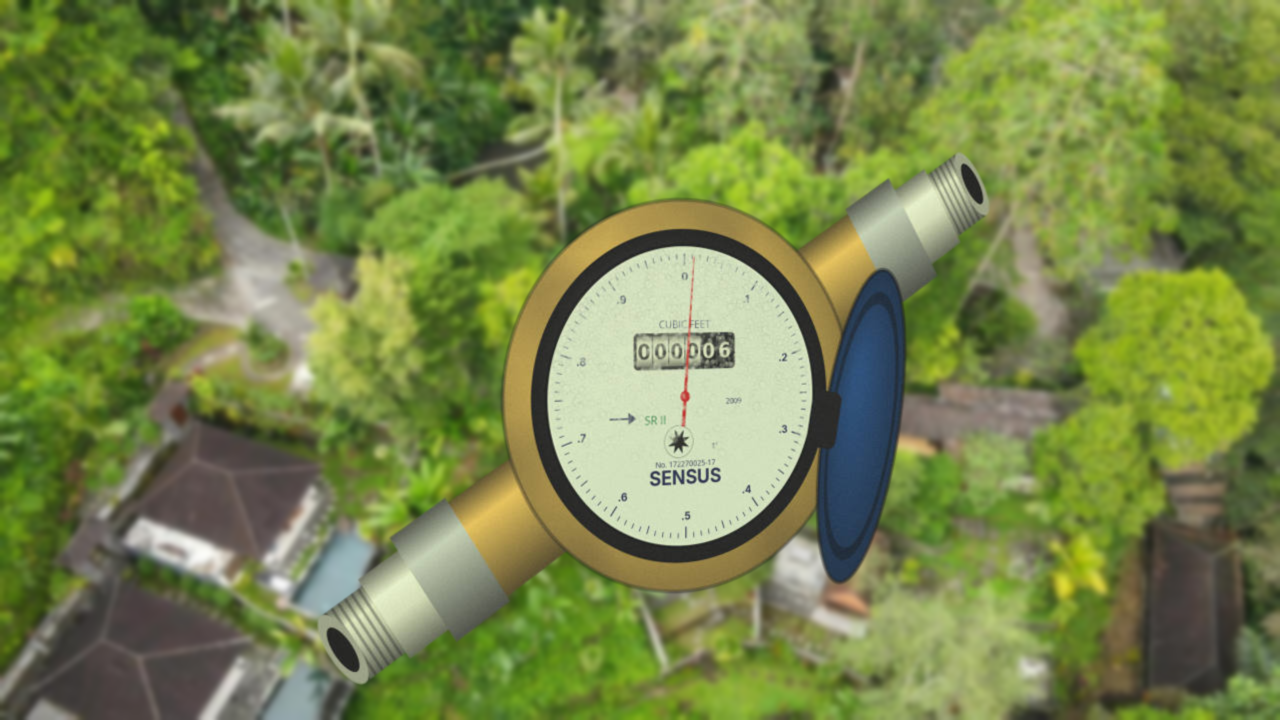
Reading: 6.01ft³
